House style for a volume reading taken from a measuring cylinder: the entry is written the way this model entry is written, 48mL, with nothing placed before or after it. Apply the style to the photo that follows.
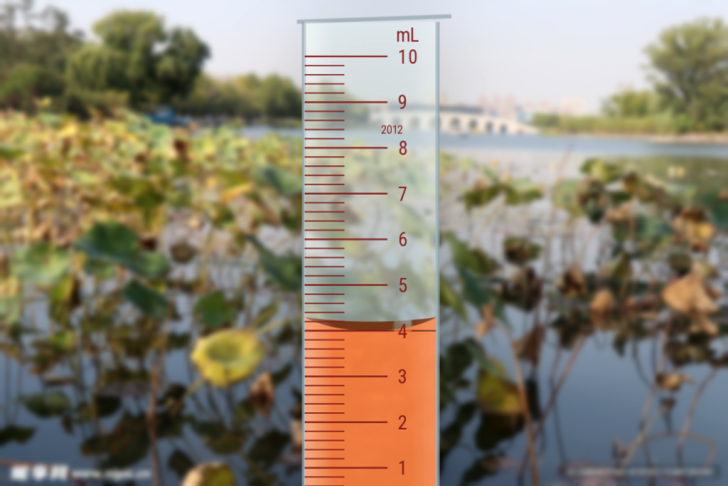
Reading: 4mL
